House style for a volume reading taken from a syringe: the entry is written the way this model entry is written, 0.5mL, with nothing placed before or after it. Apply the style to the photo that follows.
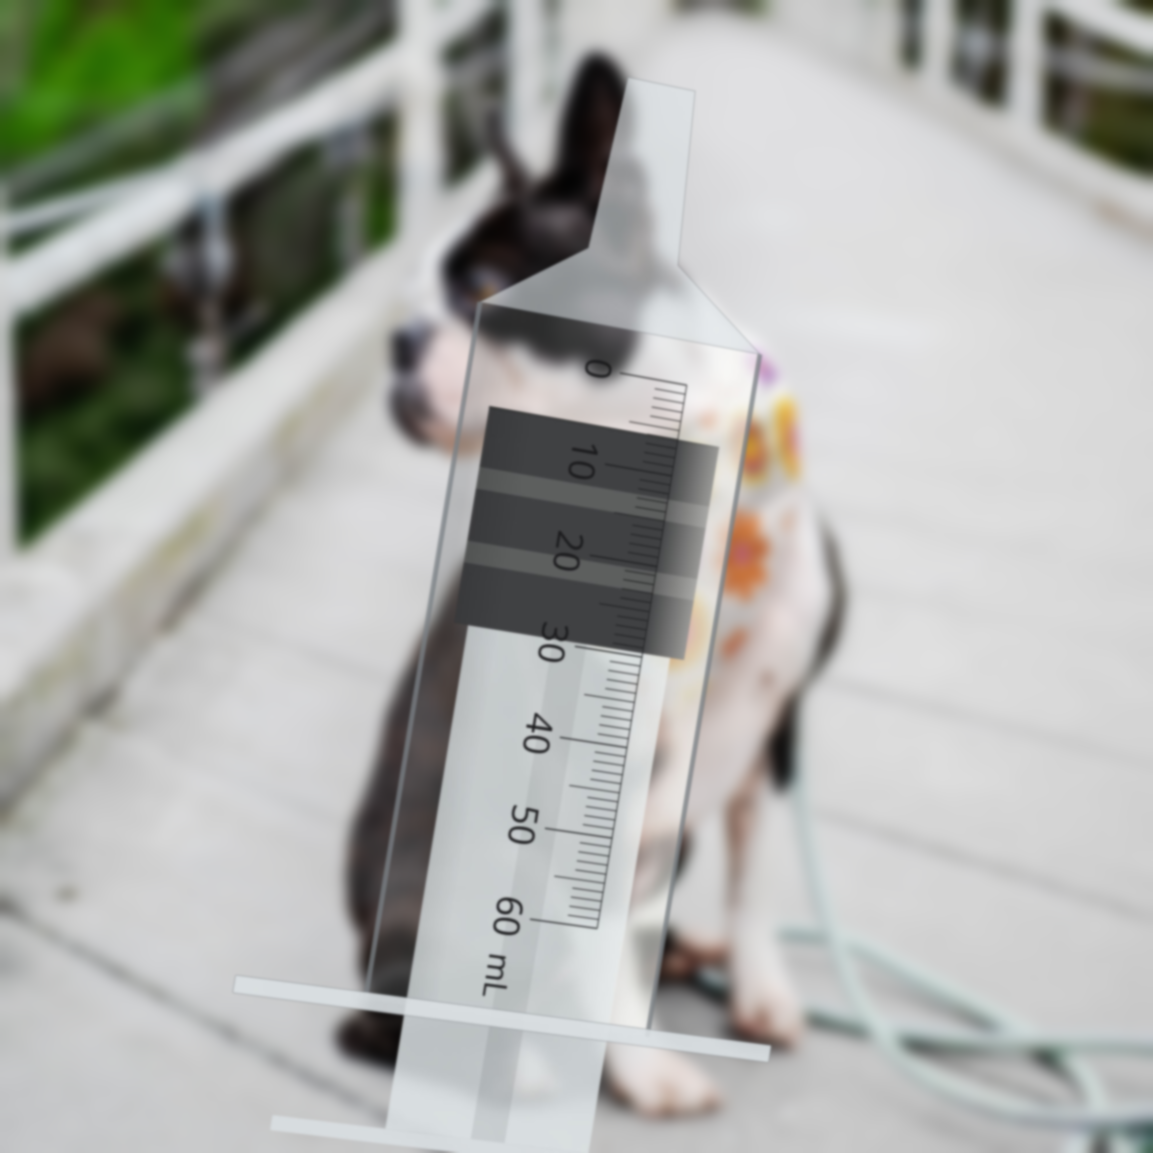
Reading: 6mL
